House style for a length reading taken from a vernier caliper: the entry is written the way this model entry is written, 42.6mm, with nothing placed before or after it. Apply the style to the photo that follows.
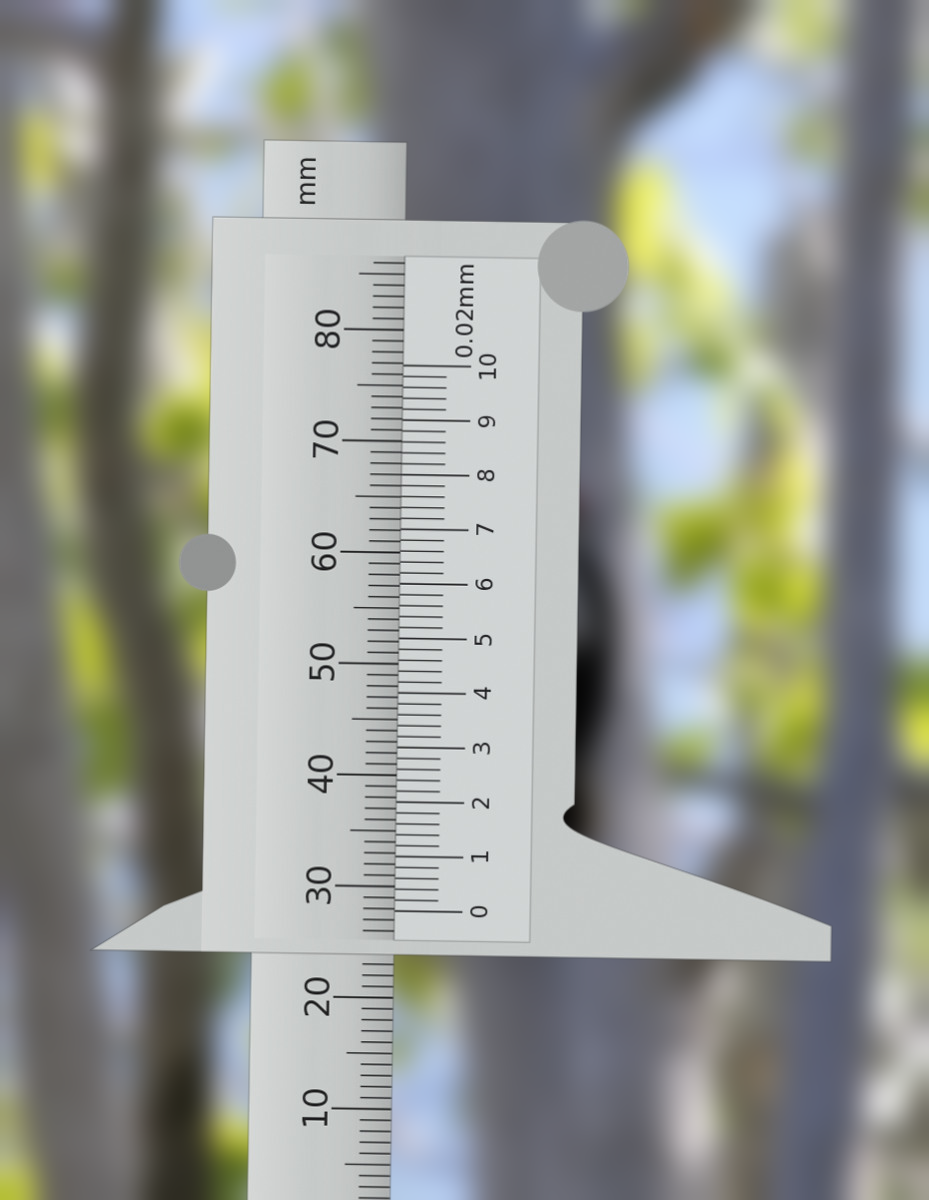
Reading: 27.8mm
